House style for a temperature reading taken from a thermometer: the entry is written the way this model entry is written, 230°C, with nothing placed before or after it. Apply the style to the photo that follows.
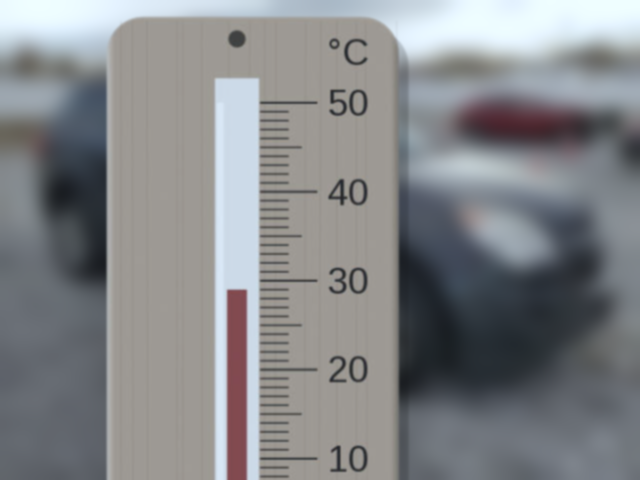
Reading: 29°C
